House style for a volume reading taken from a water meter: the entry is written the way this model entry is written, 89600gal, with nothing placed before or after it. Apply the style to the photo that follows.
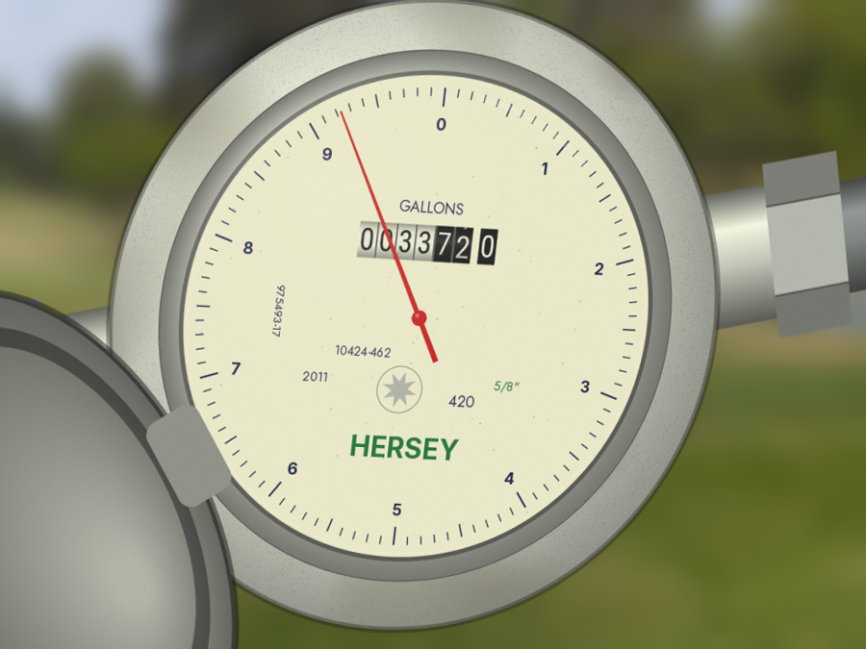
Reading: 33719.2gal
